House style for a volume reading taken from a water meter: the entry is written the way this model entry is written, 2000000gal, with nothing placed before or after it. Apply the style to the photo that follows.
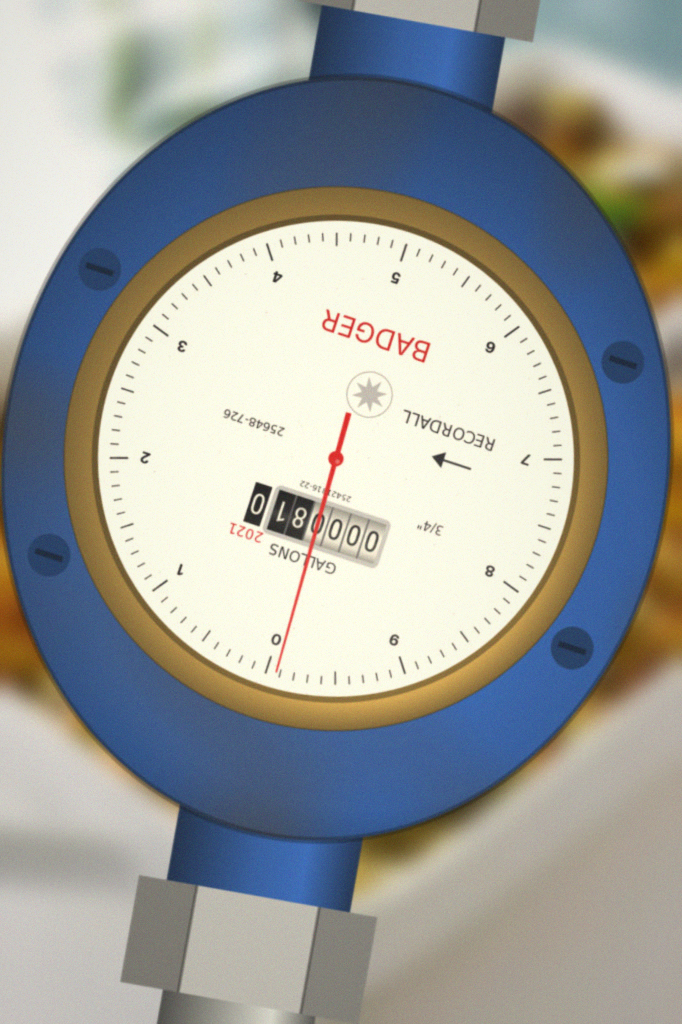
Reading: 809.9gal
